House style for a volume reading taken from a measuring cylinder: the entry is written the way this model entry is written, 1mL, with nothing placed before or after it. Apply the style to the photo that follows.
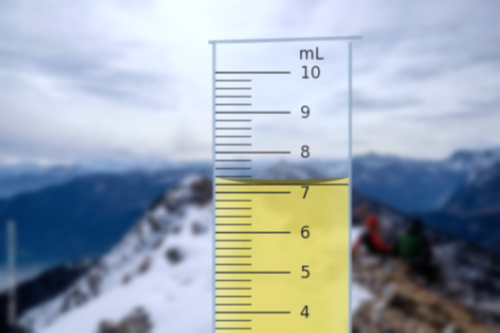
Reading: 7.2mL
